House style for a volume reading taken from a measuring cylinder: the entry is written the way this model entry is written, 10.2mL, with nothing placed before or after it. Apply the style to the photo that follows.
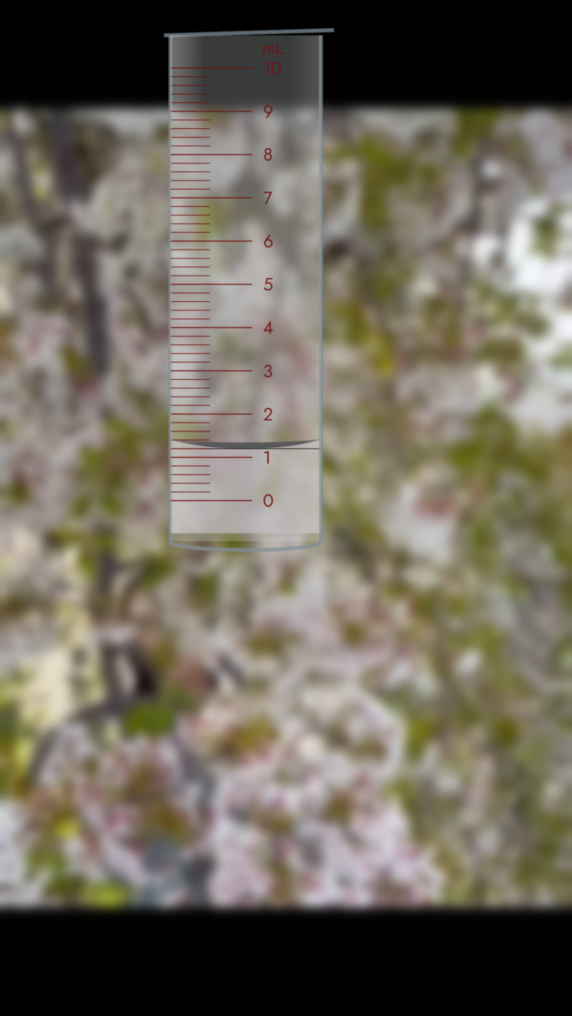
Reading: 1.2mL
